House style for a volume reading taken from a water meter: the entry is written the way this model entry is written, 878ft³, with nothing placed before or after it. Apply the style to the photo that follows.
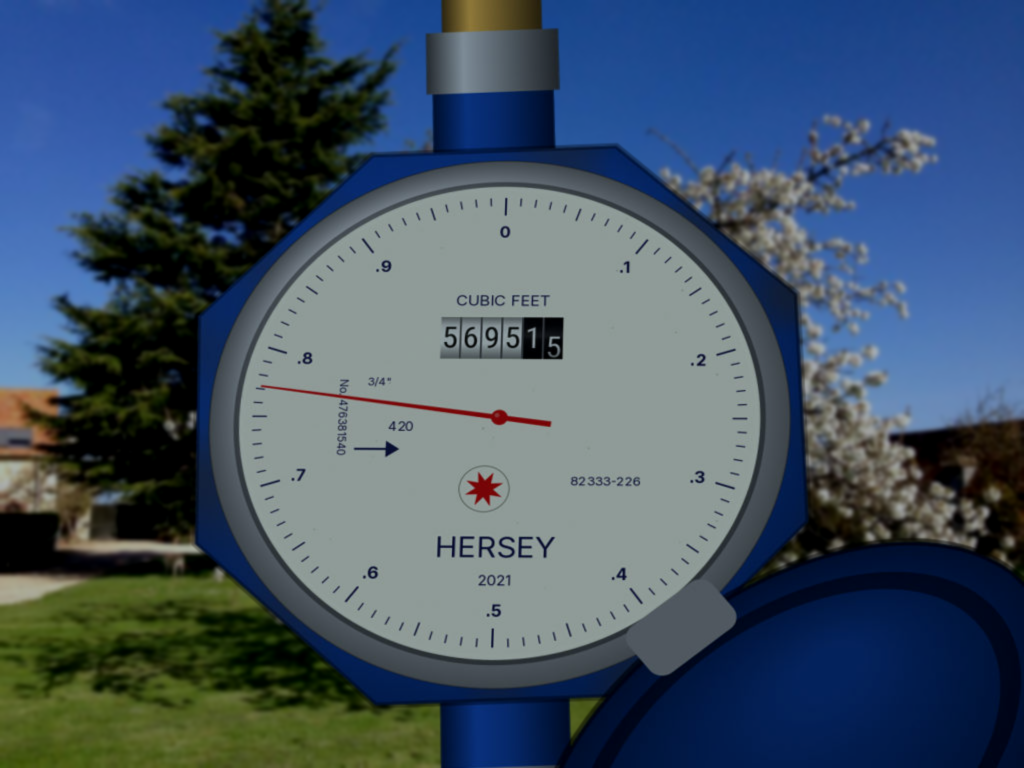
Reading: 569514.77ft³
